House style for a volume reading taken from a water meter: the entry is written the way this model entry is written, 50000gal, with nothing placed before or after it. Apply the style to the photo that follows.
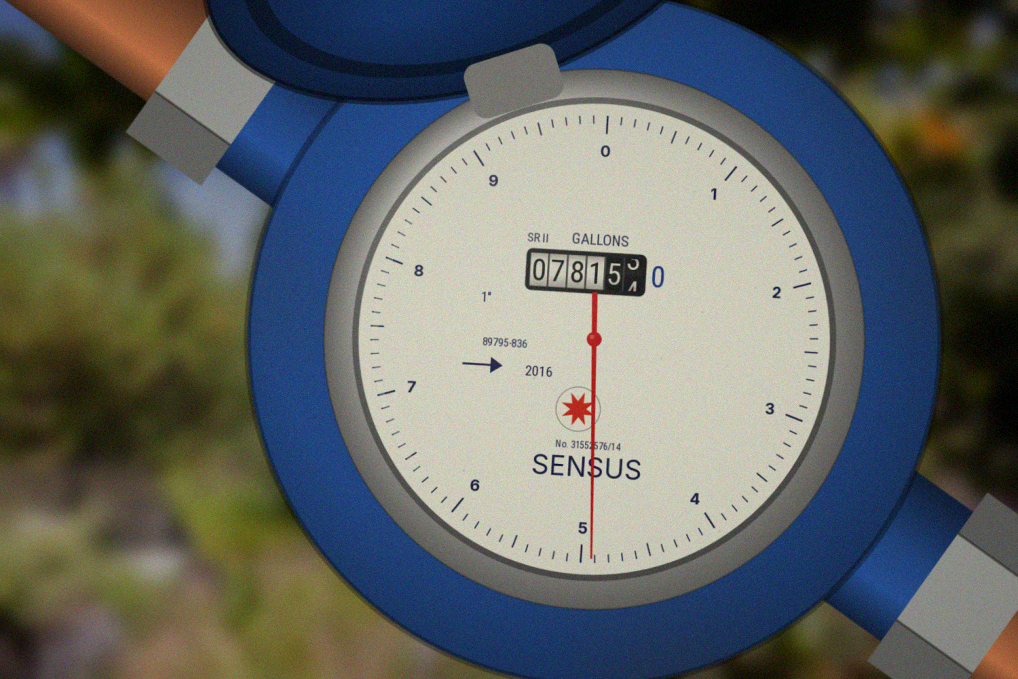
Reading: 781534.9gal
